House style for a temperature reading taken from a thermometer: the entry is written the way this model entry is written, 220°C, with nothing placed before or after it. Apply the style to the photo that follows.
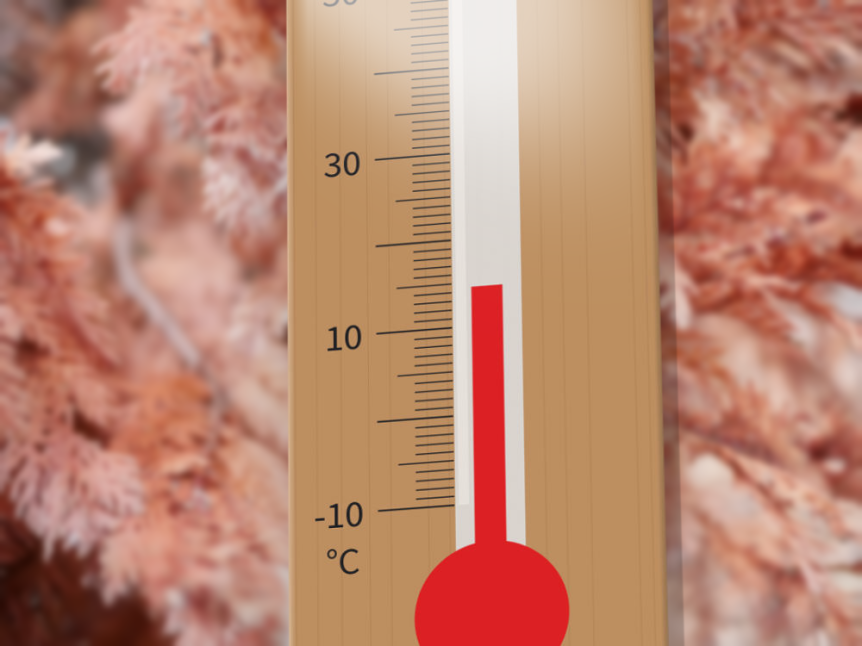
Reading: 14.5°C
